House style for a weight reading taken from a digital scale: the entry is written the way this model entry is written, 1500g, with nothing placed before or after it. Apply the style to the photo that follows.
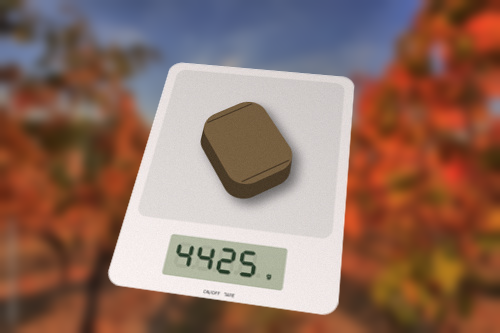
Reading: 4425g
